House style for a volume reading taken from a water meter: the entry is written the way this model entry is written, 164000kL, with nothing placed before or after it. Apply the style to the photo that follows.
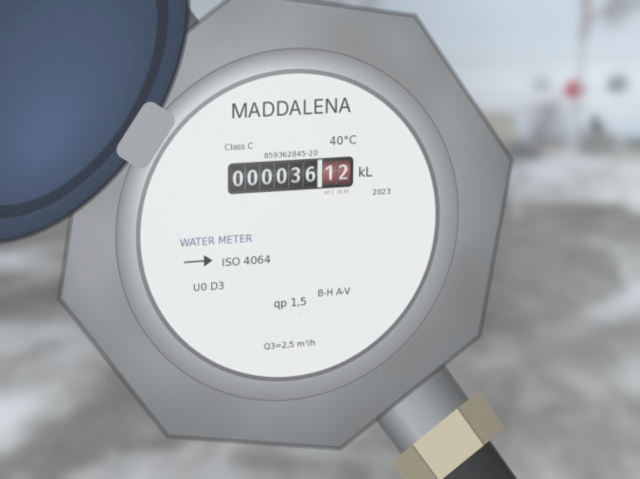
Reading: 36.12kL
